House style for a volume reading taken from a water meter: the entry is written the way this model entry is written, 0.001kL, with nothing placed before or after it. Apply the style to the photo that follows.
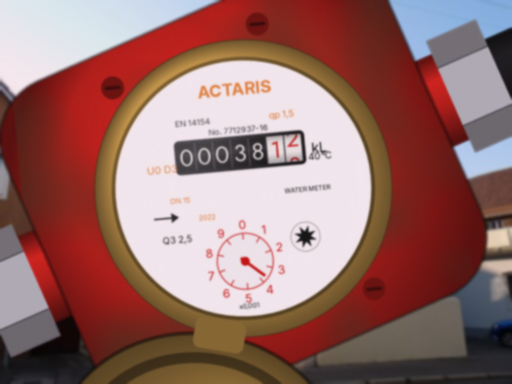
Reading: 38.123kL
